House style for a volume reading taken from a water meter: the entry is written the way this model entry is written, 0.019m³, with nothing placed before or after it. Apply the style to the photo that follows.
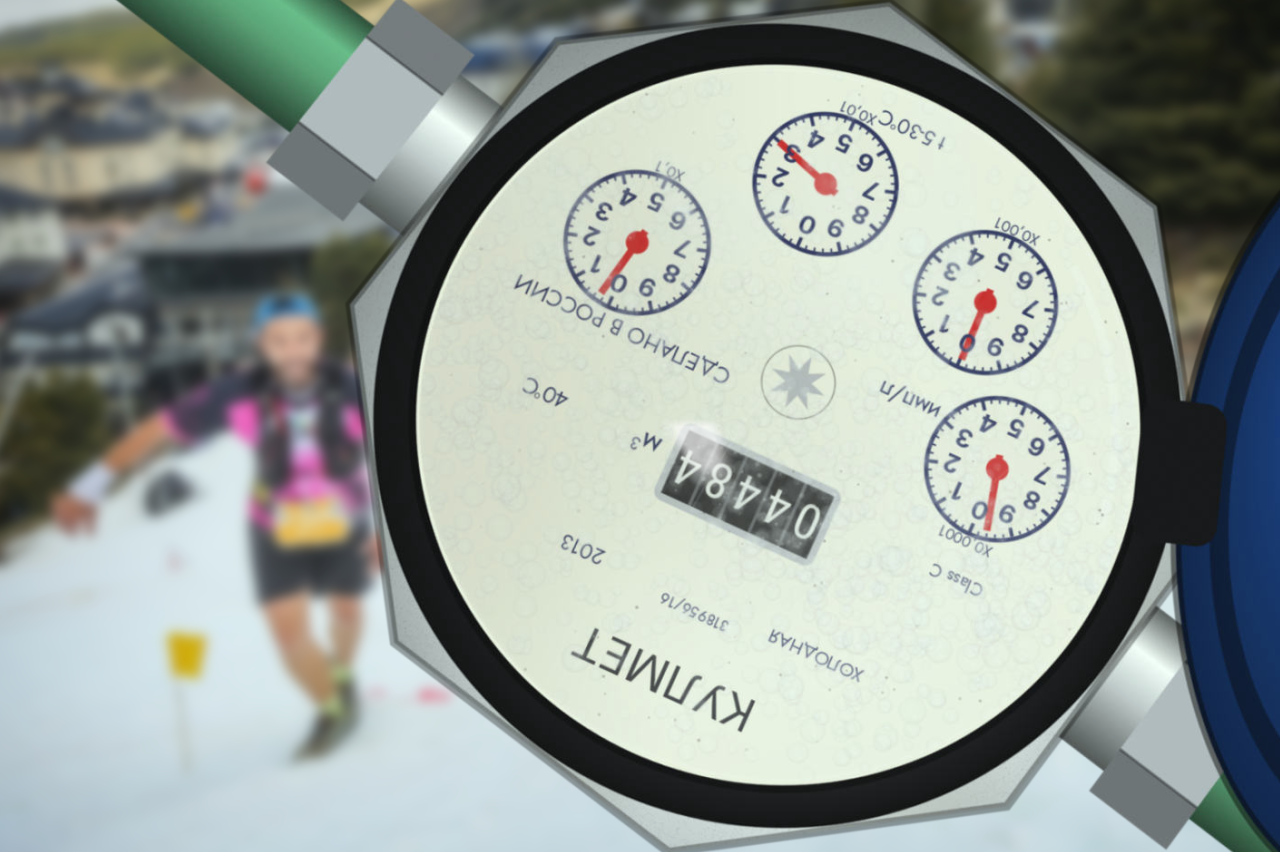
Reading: 4484.0299m³
